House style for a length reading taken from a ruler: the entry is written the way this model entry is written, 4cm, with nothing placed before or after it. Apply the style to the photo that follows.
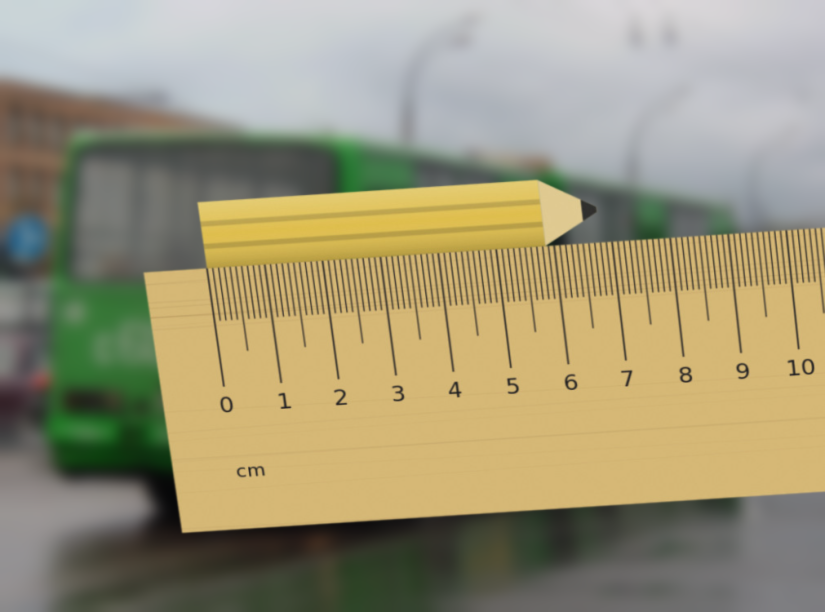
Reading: 6.8cm
